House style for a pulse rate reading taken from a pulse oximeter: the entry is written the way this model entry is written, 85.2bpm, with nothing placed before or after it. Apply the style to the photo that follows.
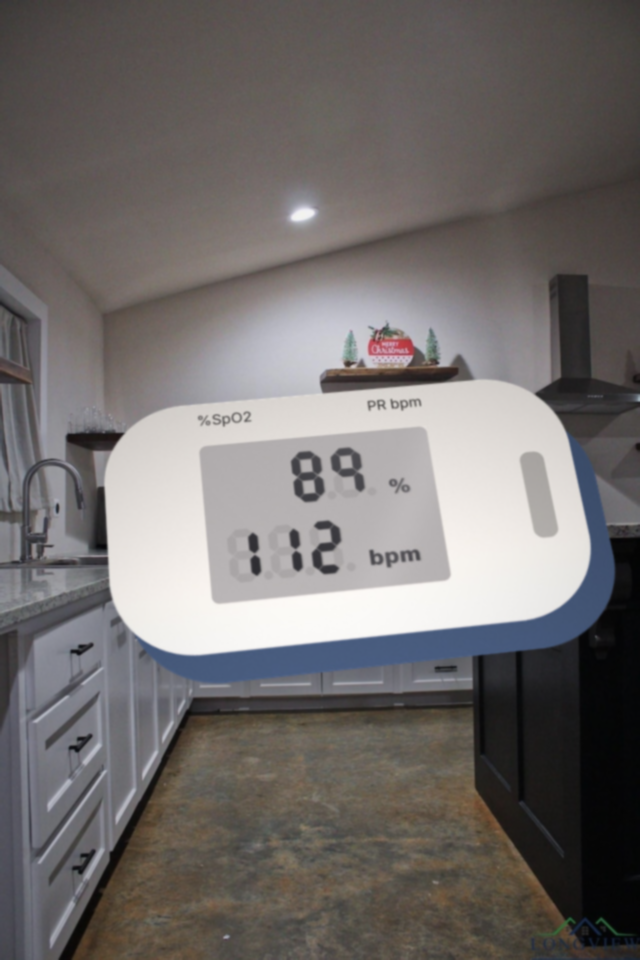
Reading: 112bpm
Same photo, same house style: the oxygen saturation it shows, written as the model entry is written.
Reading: 89%
